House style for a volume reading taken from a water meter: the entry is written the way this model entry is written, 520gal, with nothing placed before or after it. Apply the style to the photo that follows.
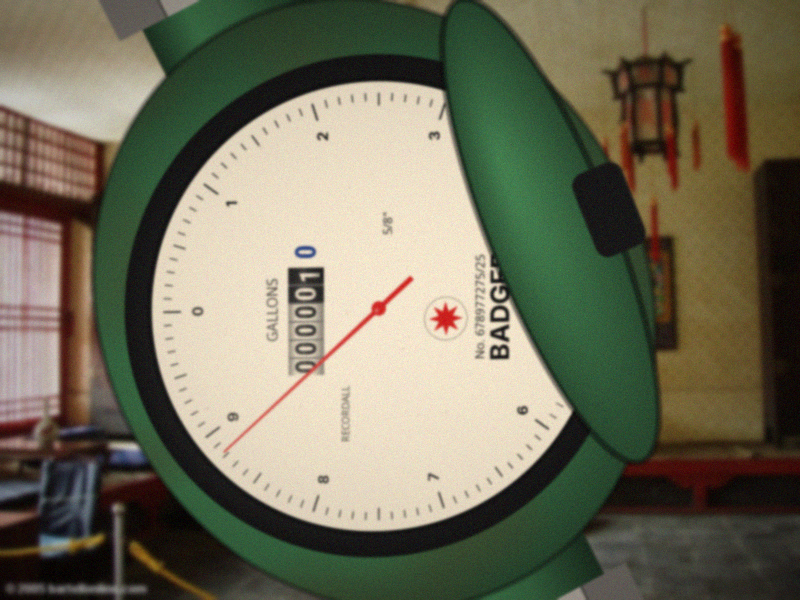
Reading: 8.8gal
